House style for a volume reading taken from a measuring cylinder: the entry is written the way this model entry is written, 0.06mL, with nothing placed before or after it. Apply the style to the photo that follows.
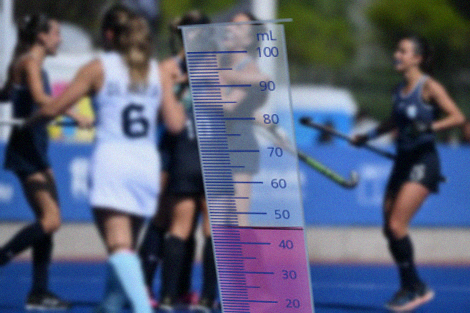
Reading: 45mL
